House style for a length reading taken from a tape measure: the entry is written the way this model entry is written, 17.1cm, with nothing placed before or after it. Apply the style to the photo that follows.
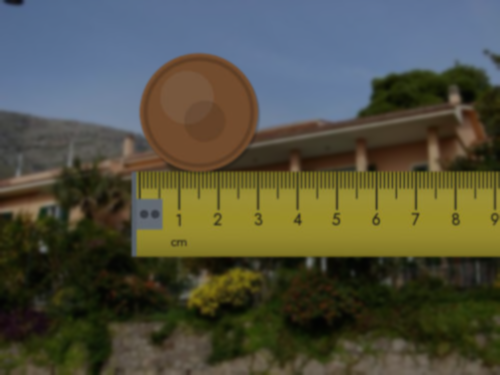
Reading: 3cm
